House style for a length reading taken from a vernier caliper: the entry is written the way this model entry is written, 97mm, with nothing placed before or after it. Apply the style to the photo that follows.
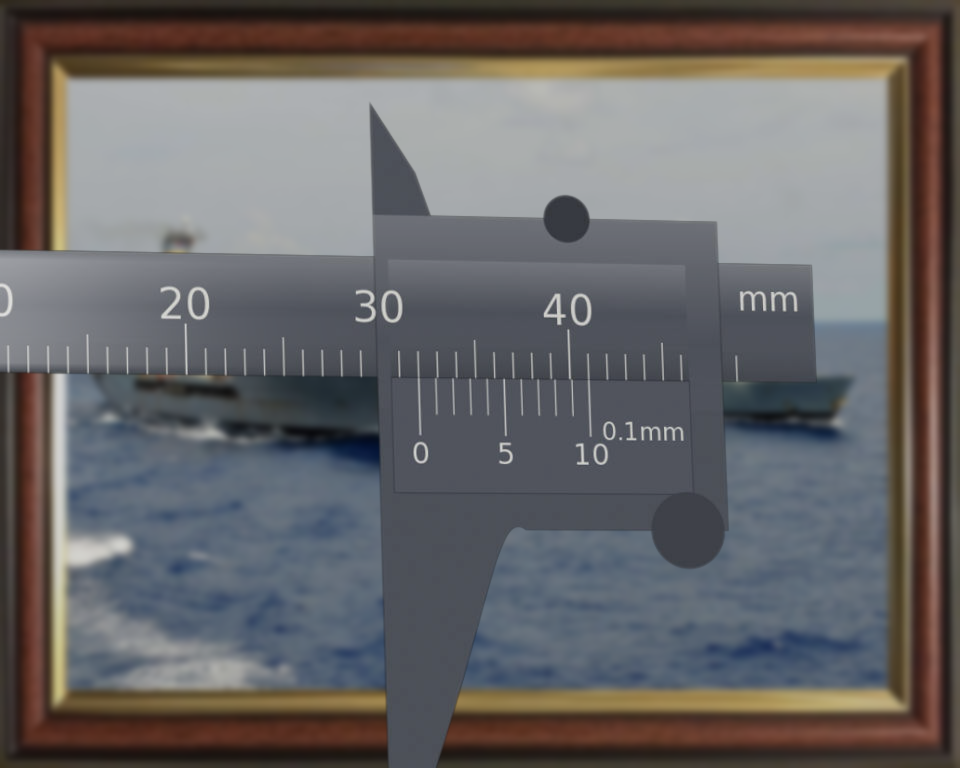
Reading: 32.0mm
